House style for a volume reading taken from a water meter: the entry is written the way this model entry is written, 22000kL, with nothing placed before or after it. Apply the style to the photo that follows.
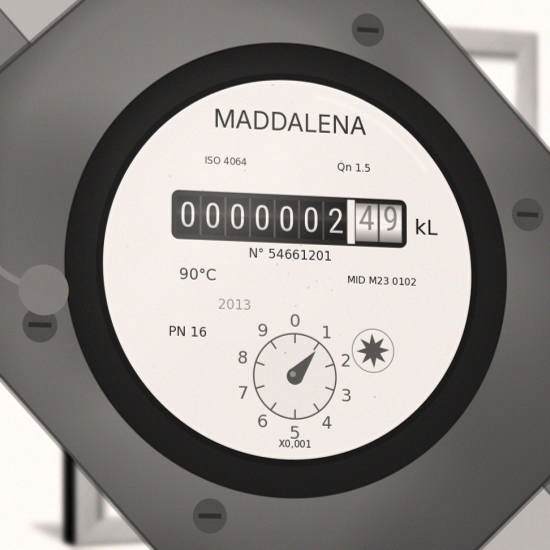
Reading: 2.491kL
